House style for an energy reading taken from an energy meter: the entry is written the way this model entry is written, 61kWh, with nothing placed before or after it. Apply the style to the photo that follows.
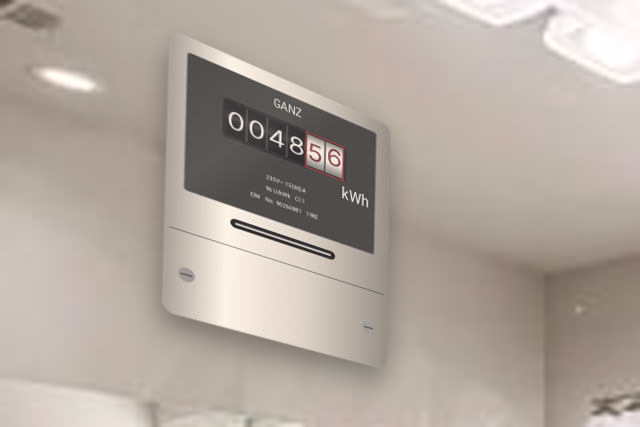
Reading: 48.56kWh
